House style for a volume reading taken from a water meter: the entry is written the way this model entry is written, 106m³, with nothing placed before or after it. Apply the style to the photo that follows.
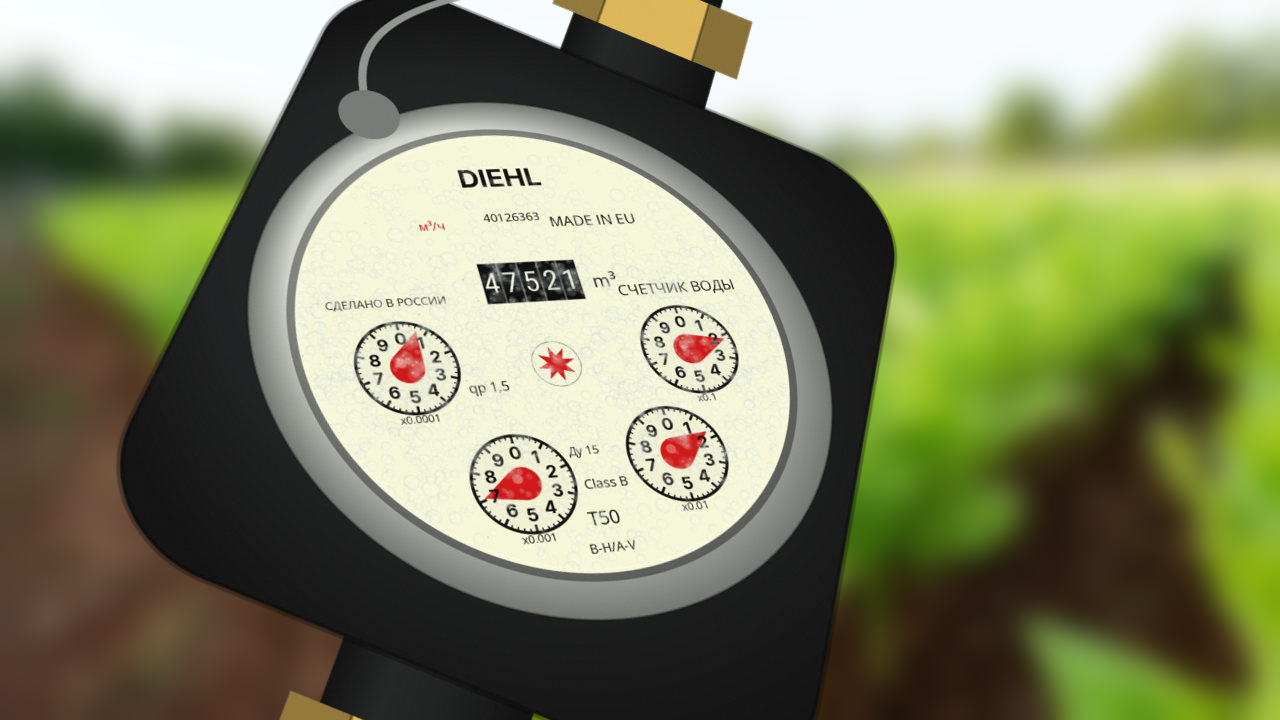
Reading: 47521.2170m³
